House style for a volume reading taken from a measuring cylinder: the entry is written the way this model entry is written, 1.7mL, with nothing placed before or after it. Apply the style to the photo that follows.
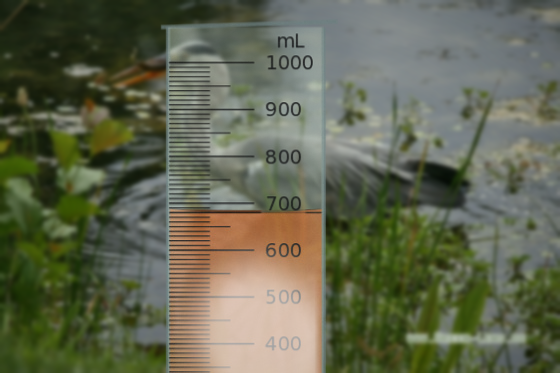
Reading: 680mL
